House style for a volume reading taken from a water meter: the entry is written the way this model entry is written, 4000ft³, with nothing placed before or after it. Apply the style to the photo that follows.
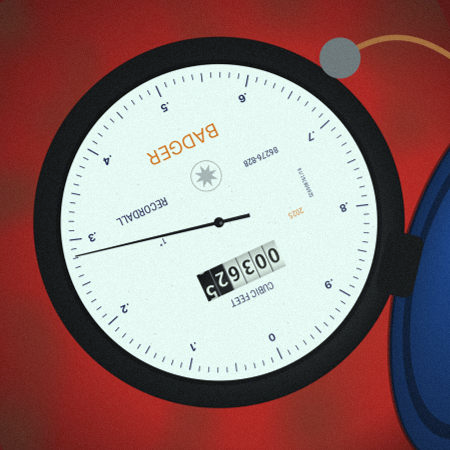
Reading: 3625.28ft³
